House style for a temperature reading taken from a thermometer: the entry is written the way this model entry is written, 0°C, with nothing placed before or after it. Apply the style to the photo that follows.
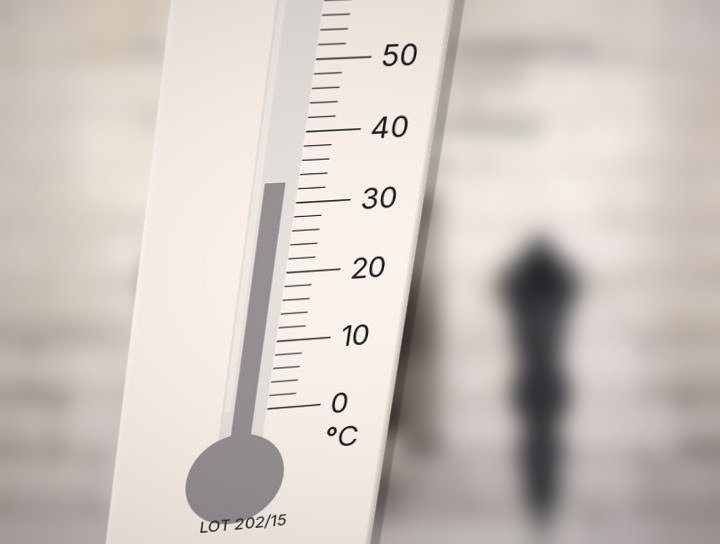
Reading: 33°C
